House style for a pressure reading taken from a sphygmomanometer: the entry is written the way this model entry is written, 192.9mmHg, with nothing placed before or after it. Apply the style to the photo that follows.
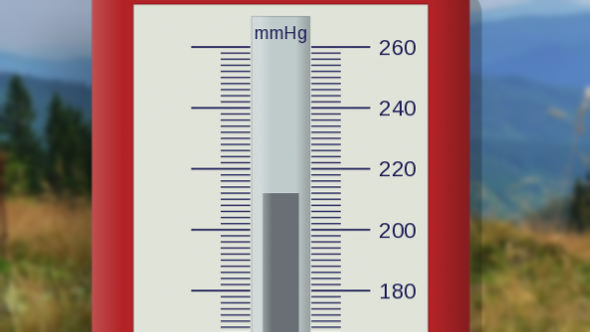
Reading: 212mmHg
